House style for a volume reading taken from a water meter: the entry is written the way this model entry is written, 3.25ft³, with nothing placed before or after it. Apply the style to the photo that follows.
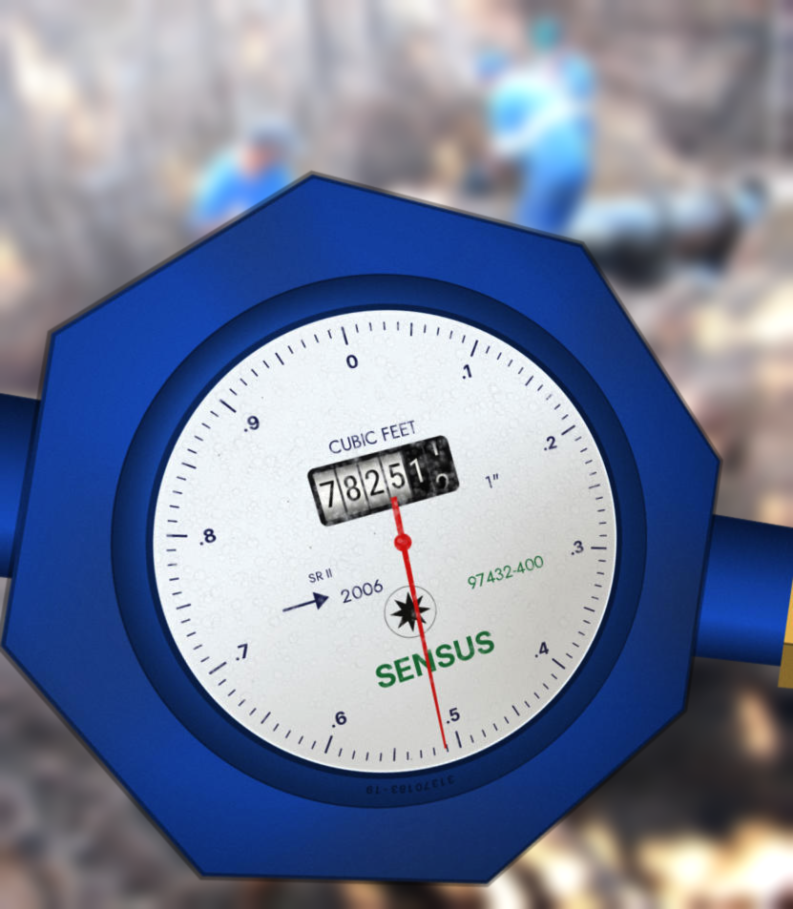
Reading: 782511.51ft³
